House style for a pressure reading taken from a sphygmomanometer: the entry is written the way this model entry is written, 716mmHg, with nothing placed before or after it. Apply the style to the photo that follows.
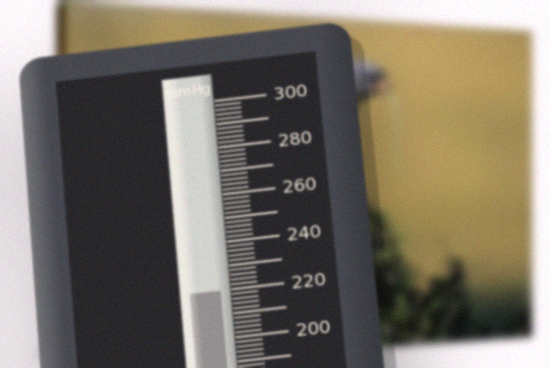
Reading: 220mmHg
